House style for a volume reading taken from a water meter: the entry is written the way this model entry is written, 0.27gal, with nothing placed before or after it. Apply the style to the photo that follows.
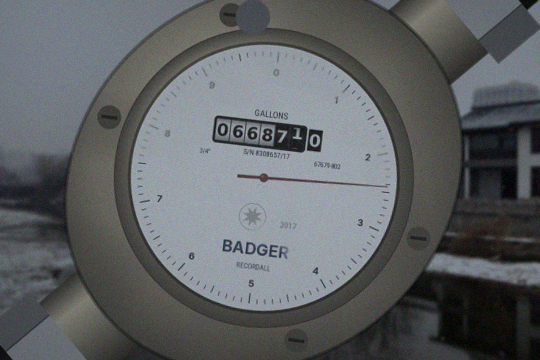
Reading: 668712.4gal
